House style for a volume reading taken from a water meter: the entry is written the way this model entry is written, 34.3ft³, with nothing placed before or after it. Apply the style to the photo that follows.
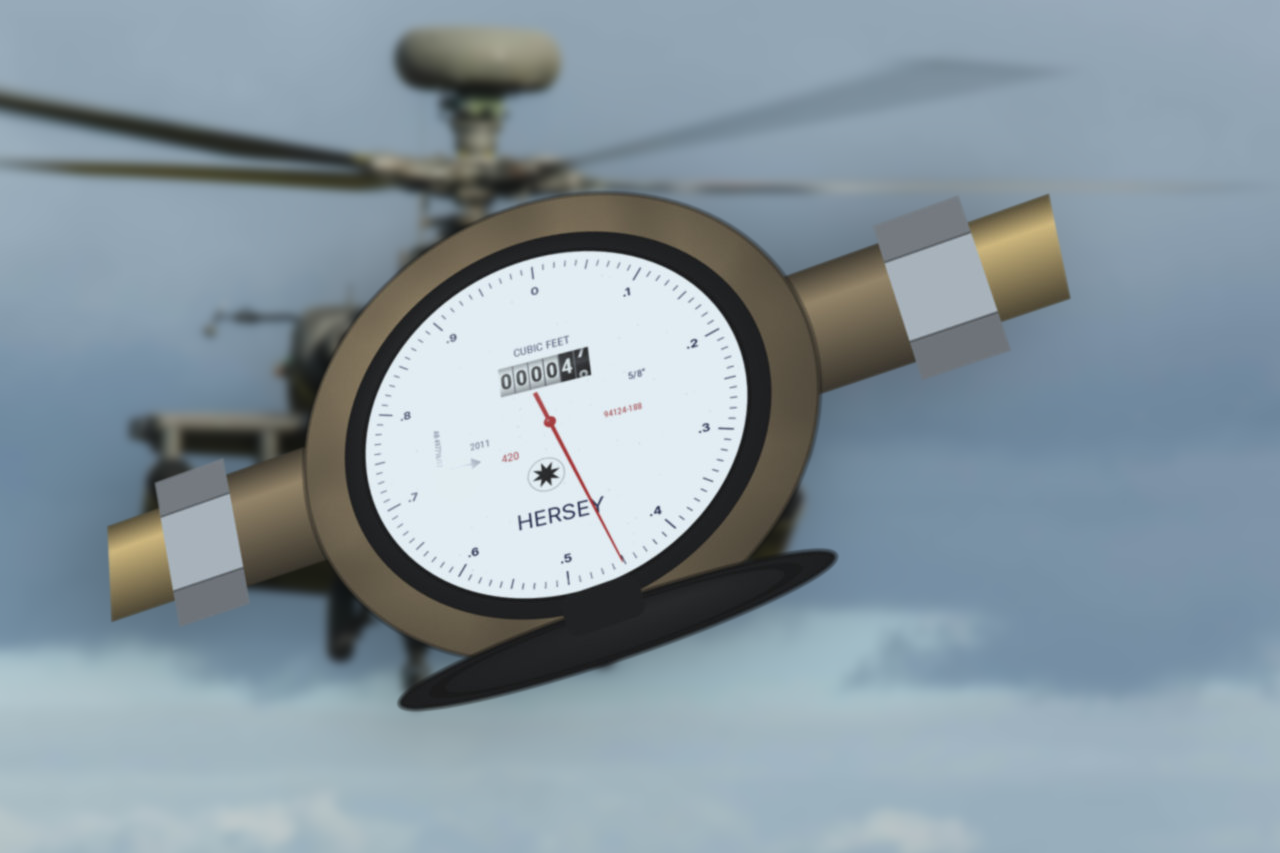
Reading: 47.45ft³
